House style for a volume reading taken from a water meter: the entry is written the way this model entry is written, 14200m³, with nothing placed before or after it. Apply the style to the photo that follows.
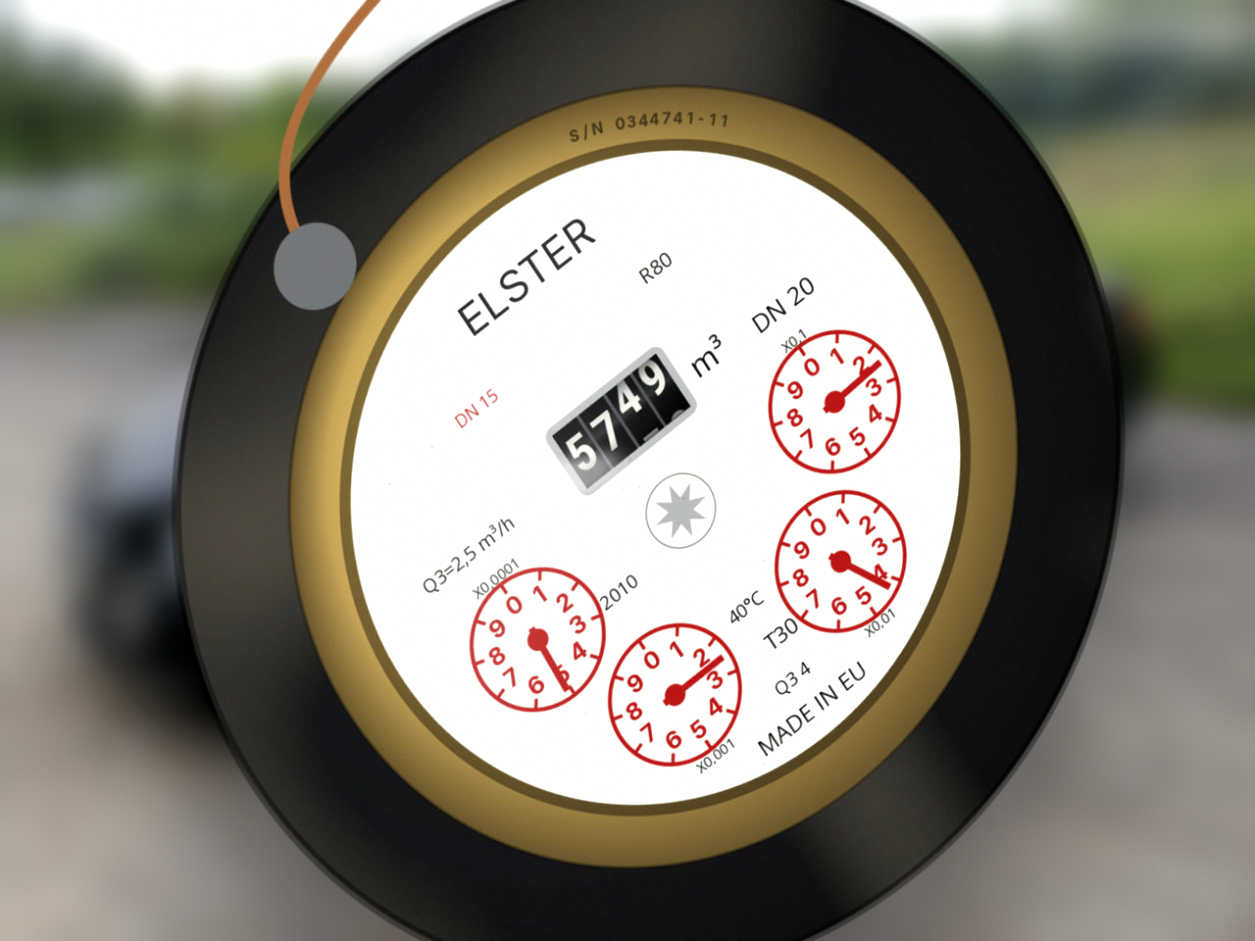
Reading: 5749.2425m³
